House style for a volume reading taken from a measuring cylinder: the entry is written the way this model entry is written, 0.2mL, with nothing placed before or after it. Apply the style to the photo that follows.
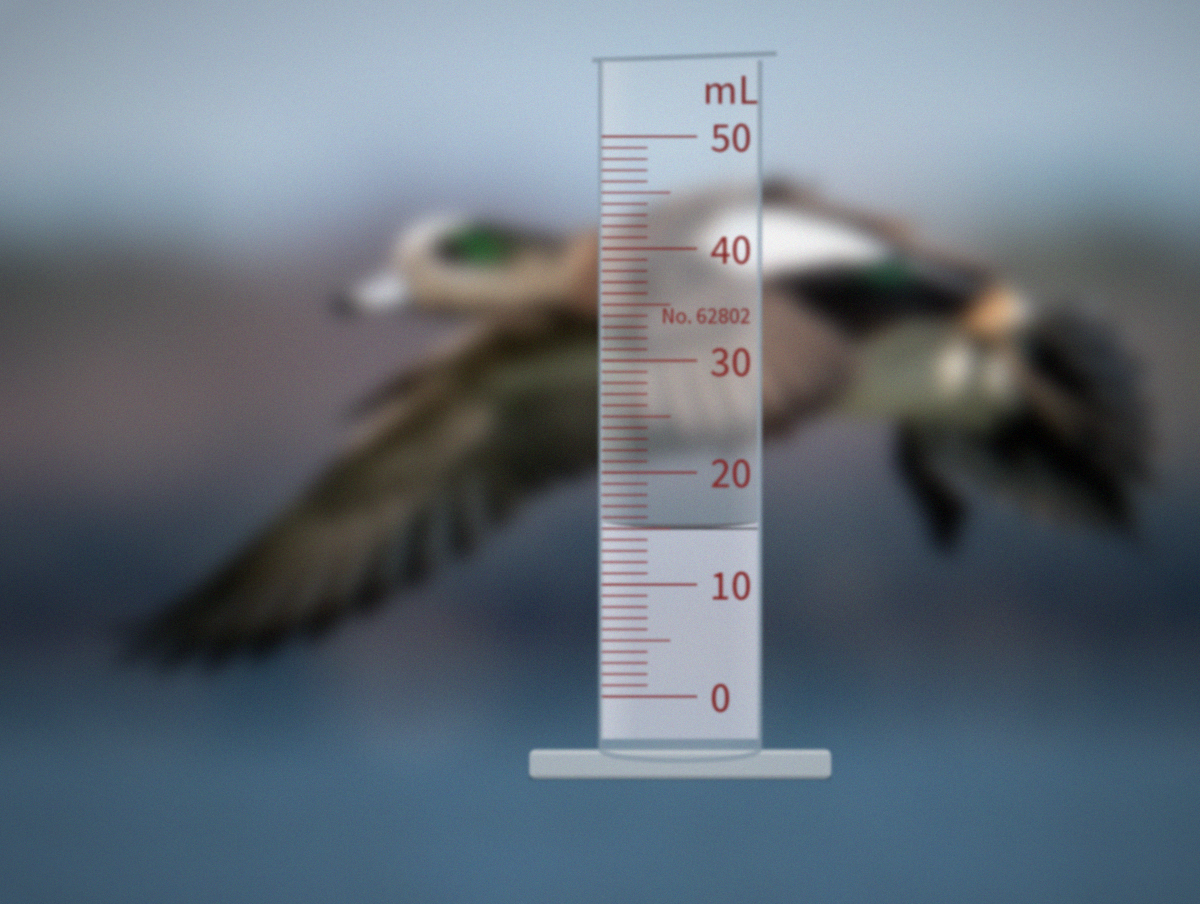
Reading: 15mL
